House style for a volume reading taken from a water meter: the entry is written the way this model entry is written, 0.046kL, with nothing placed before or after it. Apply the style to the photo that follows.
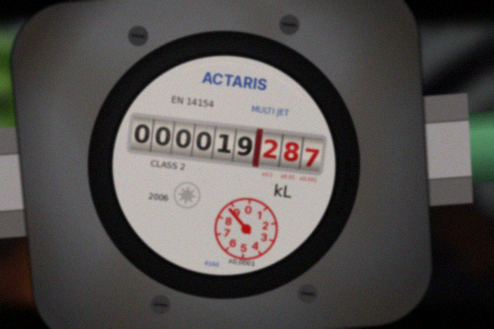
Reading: 19.2868kL
